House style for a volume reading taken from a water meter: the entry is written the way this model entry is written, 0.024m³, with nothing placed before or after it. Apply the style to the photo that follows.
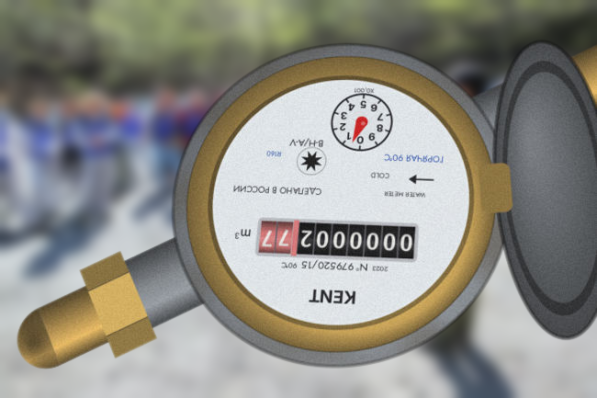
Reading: 2.770m³
